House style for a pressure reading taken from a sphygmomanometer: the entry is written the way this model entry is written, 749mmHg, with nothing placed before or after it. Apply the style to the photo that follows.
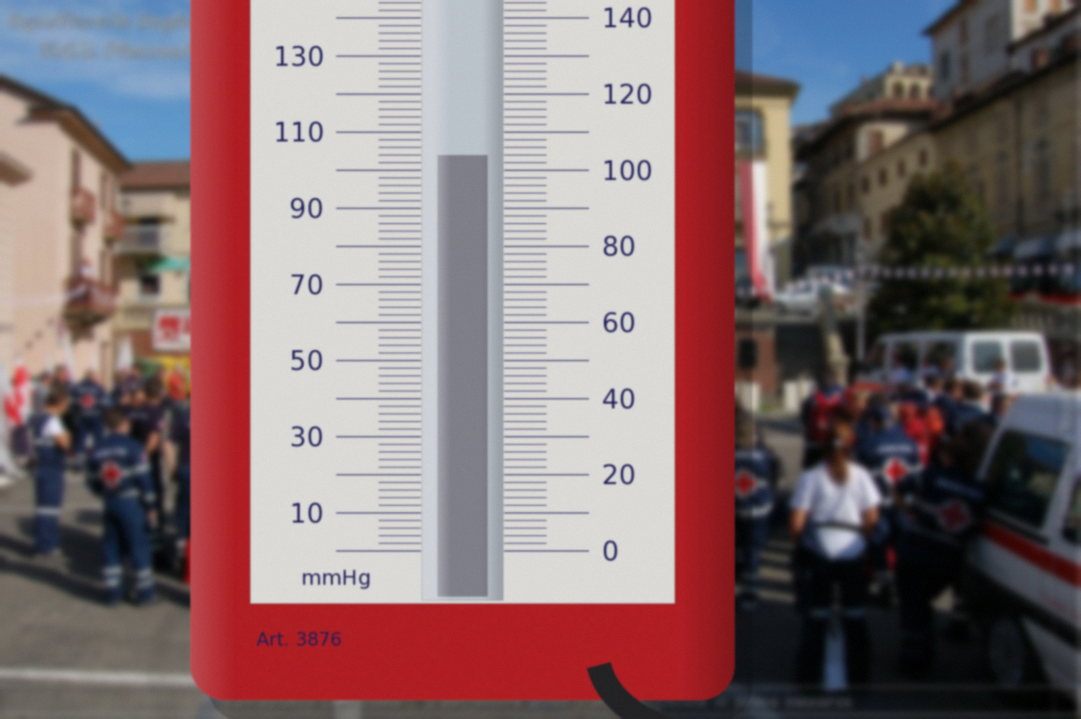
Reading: 104mmHg
